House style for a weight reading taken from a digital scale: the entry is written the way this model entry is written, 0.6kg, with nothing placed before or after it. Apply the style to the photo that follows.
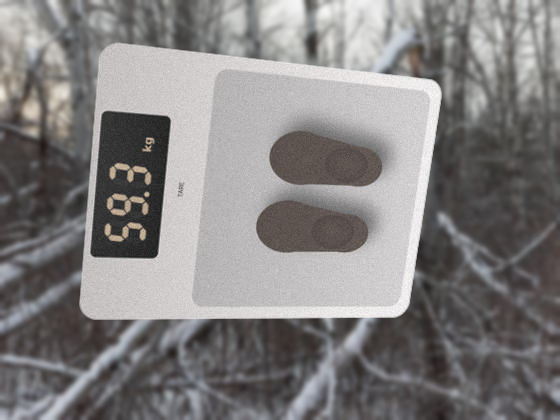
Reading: 59.3kg
